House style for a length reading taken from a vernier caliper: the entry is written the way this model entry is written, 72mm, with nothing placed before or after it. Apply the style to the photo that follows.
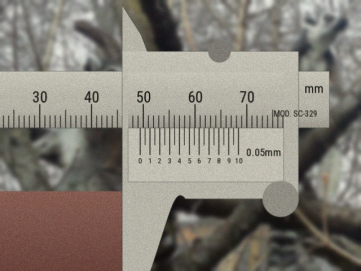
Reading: 49.4mm
